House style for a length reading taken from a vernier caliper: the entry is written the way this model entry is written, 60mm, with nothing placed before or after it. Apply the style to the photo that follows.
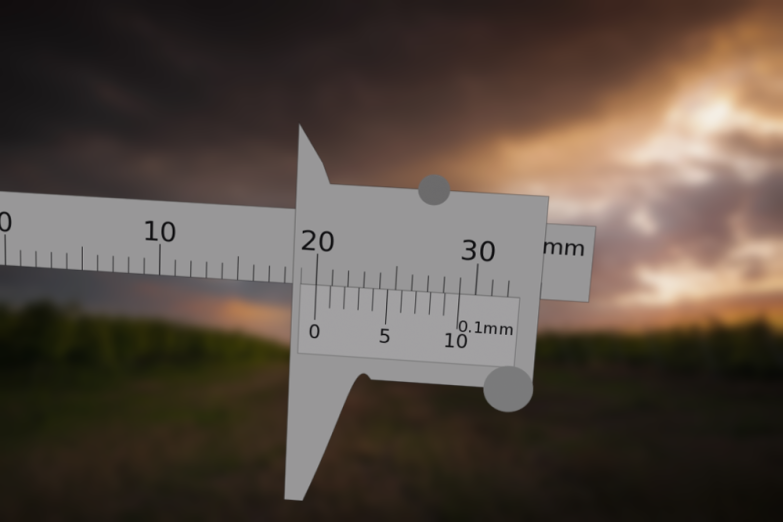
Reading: 20.0mm
